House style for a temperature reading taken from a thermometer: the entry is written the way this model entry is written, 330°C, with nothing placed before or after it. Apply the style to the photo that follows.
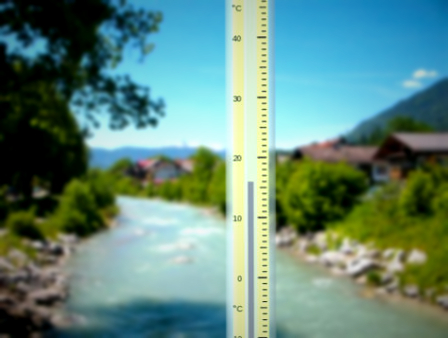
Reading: 16°C
